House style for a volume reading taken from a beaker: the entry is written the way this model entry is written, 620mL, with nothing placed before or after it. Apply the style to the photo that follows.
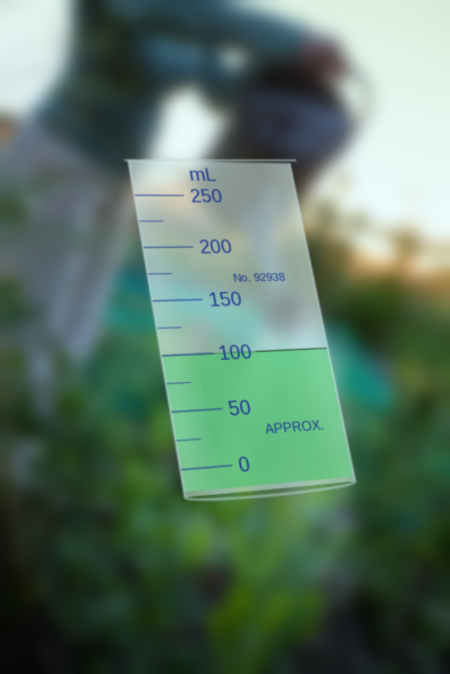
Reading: 100mL
